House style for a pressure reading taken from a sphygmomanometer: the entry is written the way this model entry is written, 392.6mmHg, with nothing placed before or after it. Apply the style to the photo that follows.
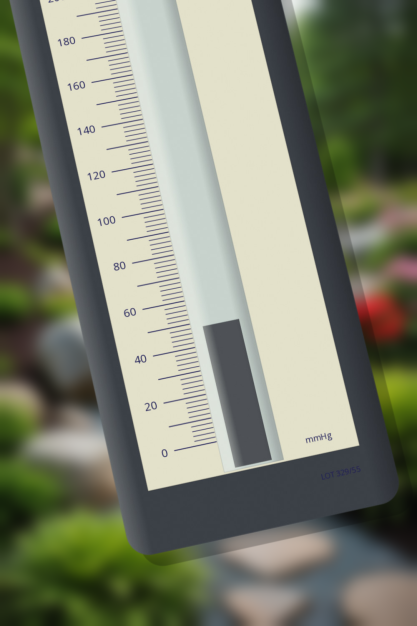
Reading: 48mmHg
